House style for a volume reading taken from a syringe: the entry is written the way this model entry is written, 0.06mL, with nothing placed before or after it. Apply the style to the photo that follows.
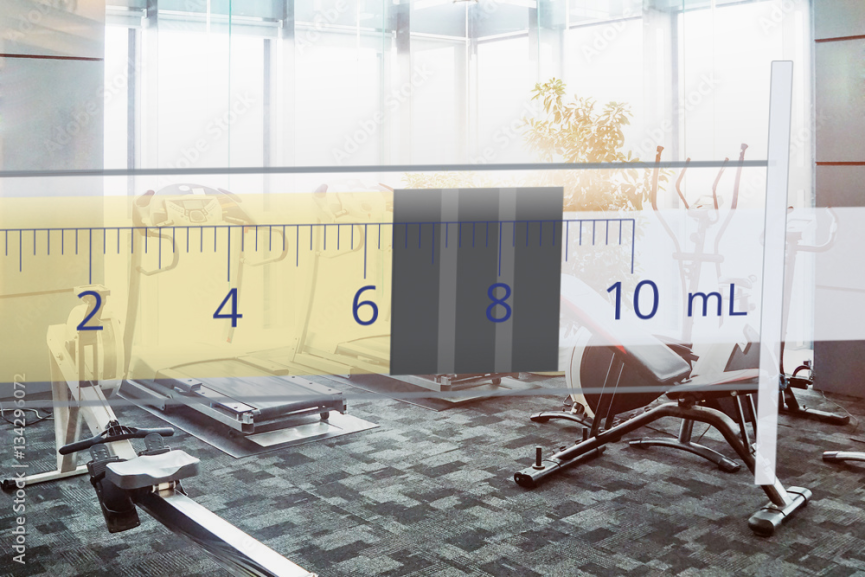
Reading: 6.4mL
